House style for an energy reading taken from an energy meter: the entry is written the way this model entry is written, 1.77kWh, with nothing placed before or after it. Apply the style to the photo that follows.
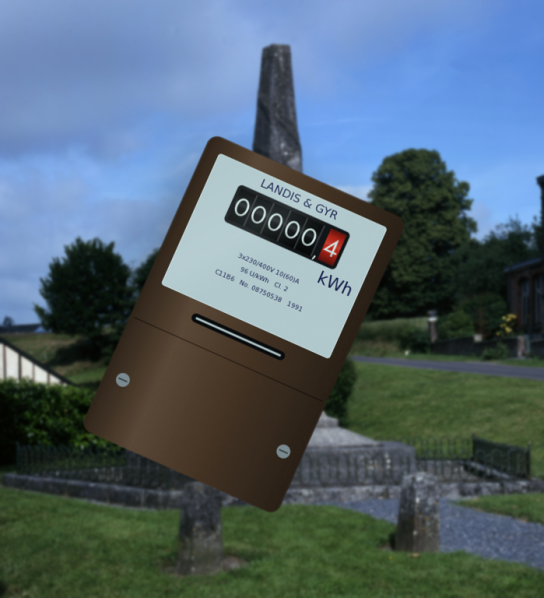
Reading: 0.4kWh
